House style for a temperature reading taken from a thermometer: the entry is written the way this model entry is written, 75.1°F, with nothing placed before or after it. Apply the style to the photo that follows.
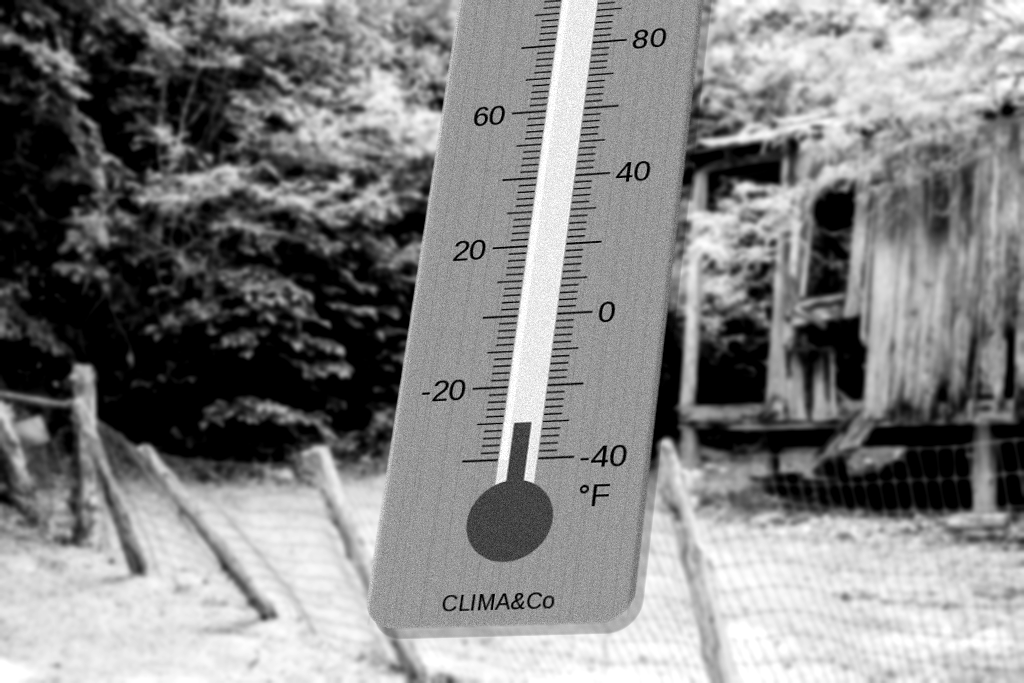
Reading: -30°F
